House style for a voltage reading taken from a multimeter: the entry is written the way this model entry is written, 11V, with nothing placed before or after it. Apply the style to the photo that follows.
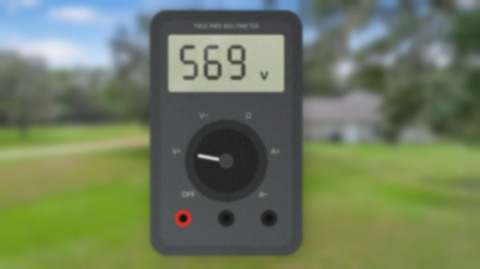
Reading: 569V
